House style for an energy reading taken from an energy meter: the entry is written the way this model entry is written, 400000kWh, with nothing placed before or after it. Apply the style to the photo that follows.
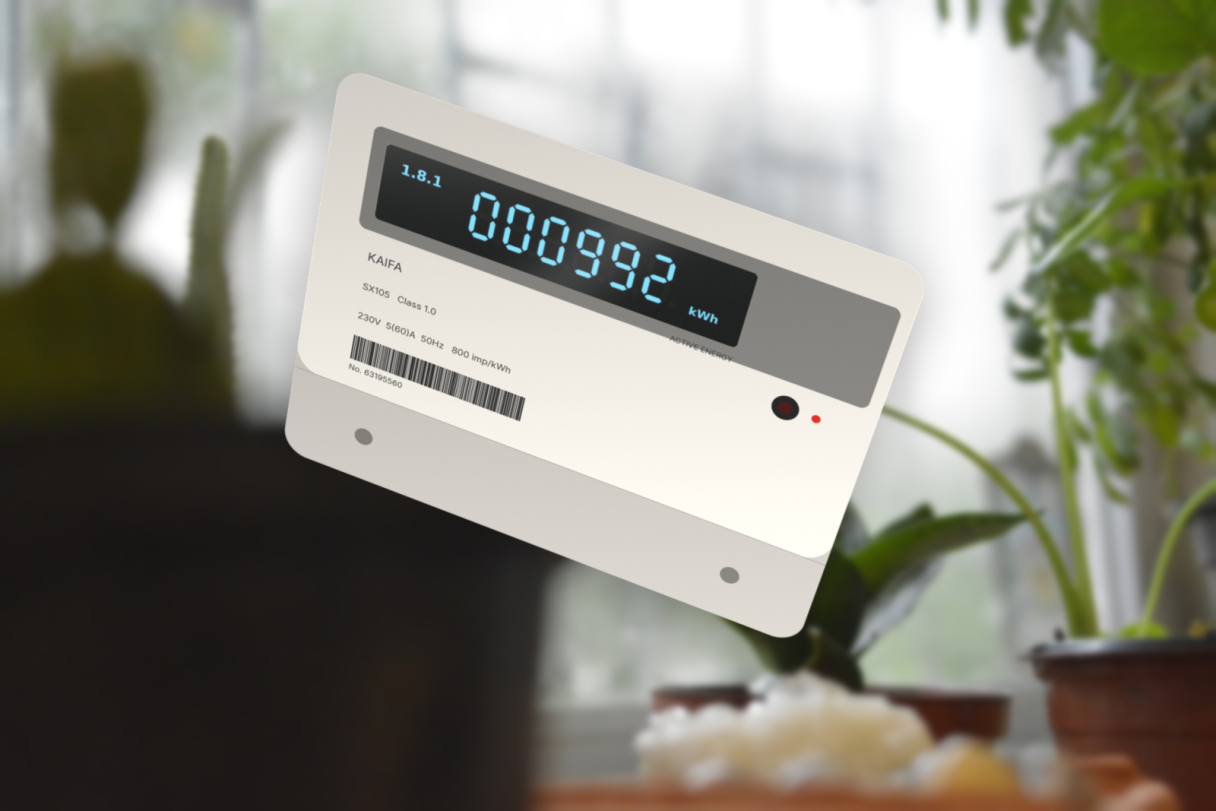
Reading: 992kWh
